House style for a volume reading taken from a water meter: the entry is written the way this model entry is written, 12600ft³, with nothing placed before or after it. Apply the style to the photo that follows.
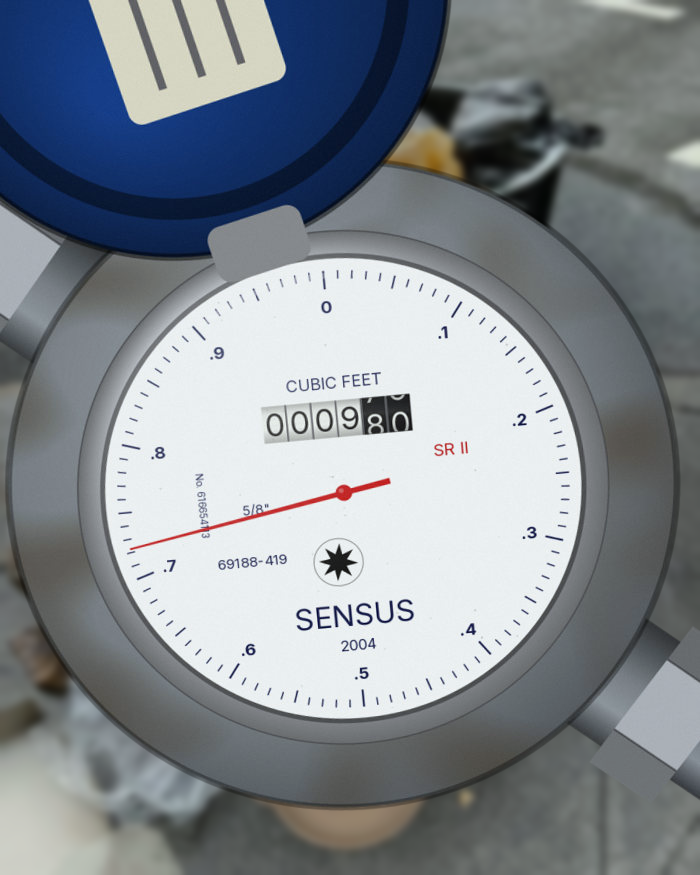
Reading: 979.72ft³
